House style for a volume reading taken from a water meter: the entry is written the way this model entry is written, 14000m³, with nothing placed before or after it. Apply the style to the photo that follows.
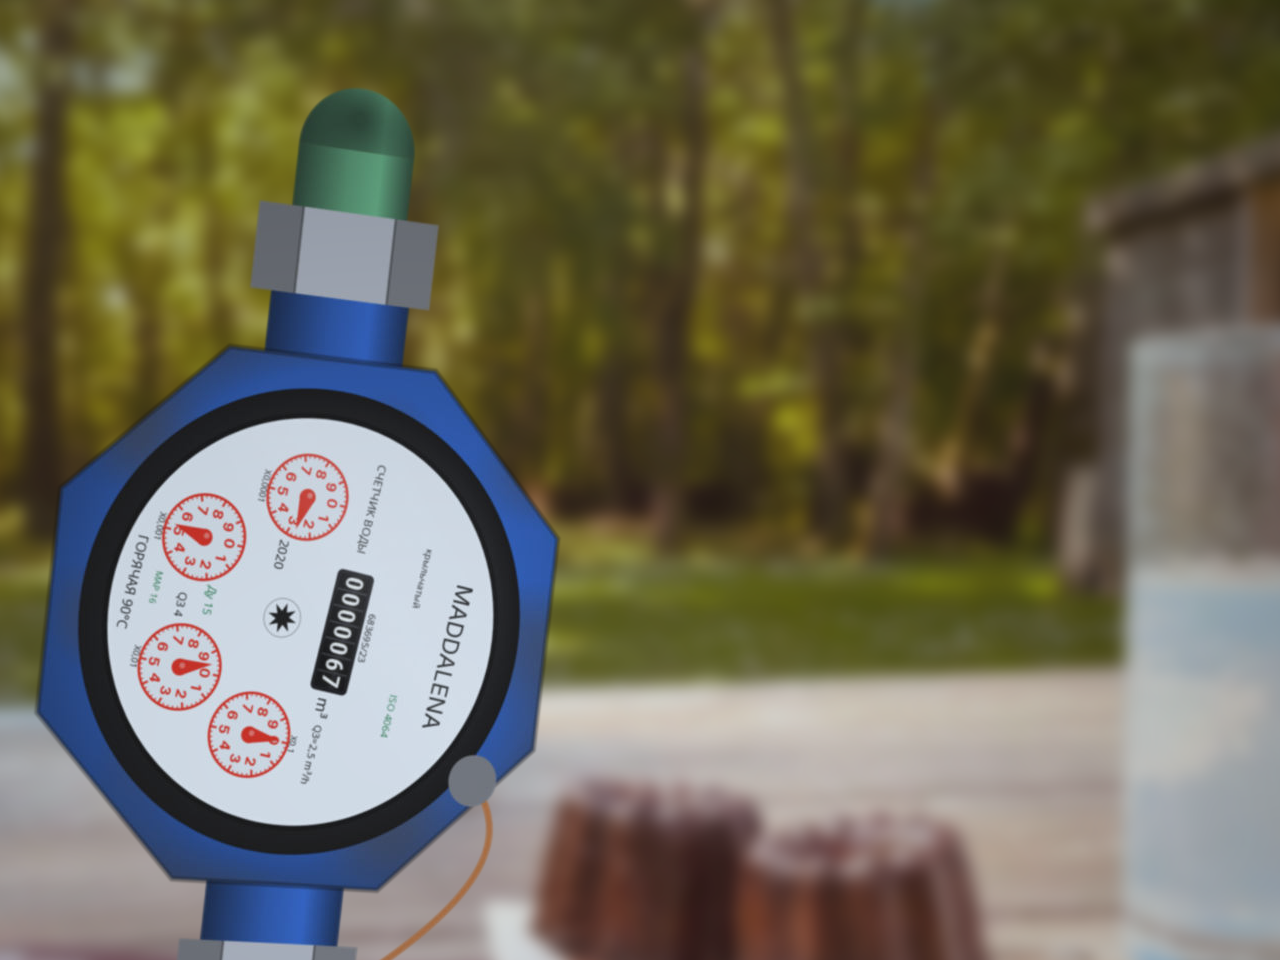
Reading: 66.9952m³
